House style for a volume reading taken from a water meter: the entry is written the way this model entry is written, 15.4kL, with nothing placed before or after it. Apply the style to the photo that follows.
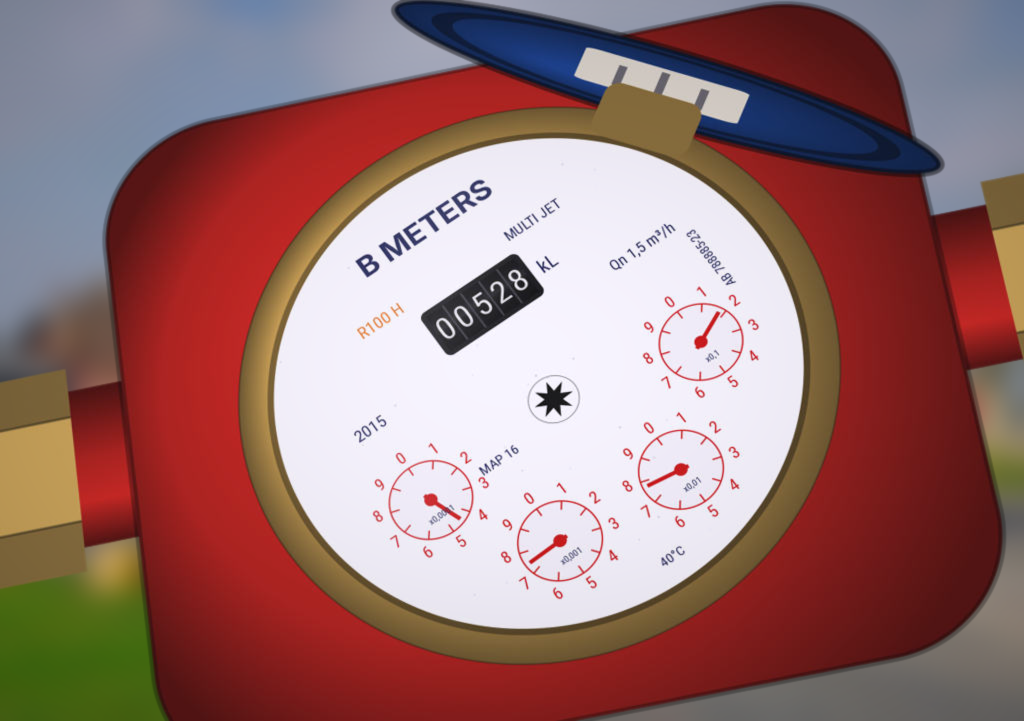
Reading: 528.1774kL
